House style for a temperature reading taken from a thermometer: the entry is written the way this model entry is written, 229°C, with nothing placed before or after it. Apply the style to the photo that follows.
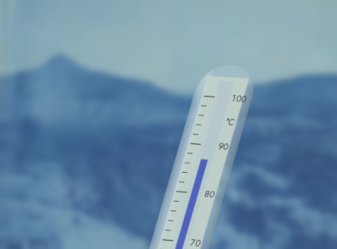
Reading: 87°C
